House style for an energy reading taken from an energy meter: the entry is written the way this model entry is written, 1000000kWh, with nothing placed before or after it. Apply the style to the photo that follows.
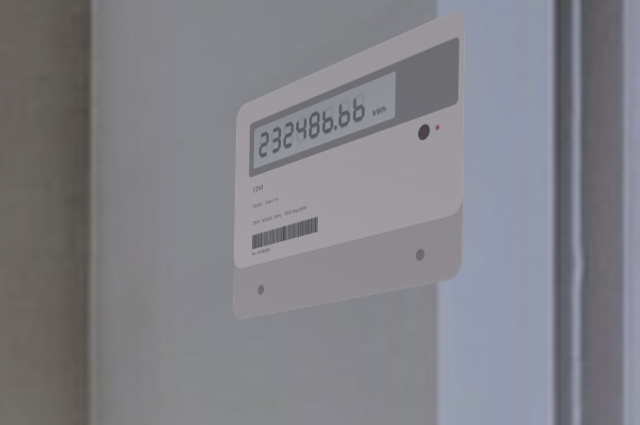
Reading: 232486.66kWh
